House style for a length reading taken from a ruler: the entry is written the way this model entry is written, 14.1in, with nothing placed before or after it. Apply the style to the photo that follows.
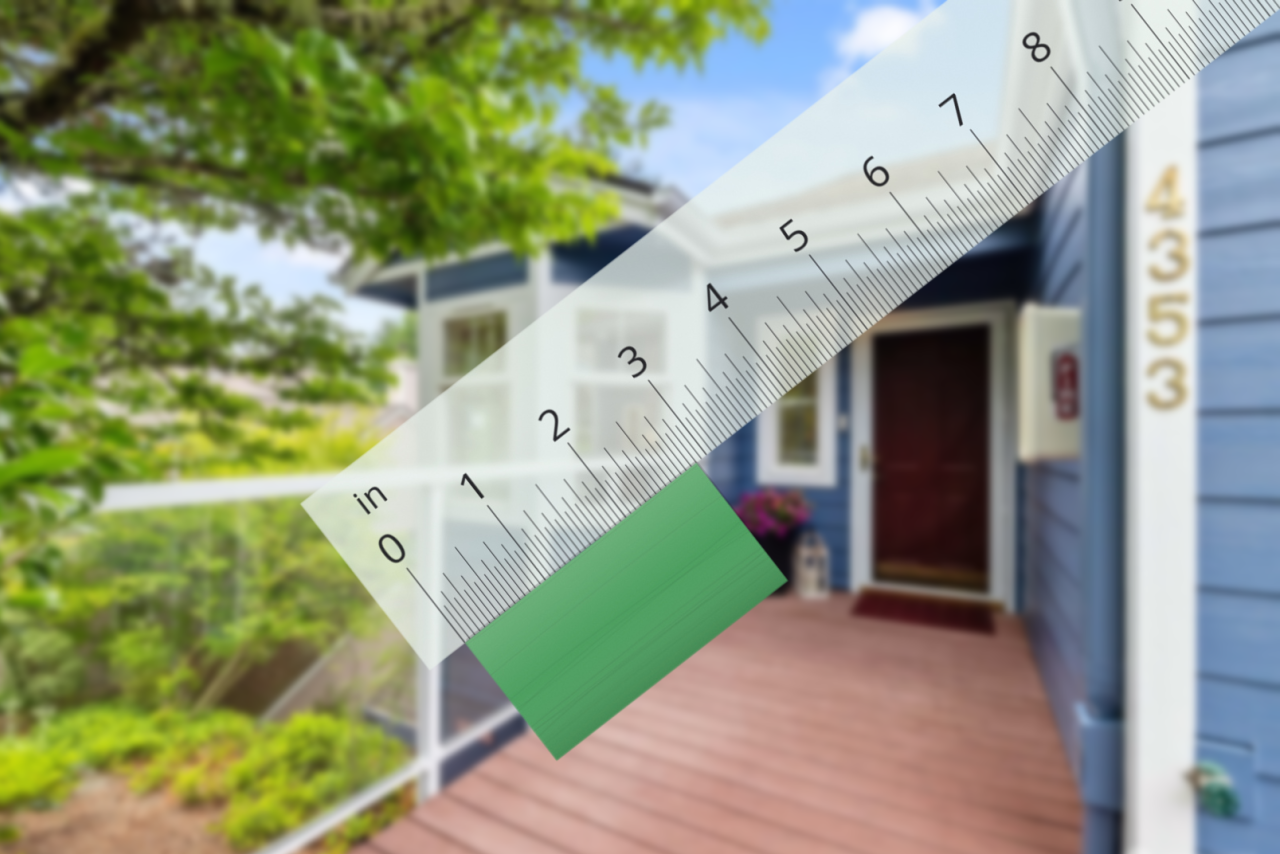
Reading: 2.875in
